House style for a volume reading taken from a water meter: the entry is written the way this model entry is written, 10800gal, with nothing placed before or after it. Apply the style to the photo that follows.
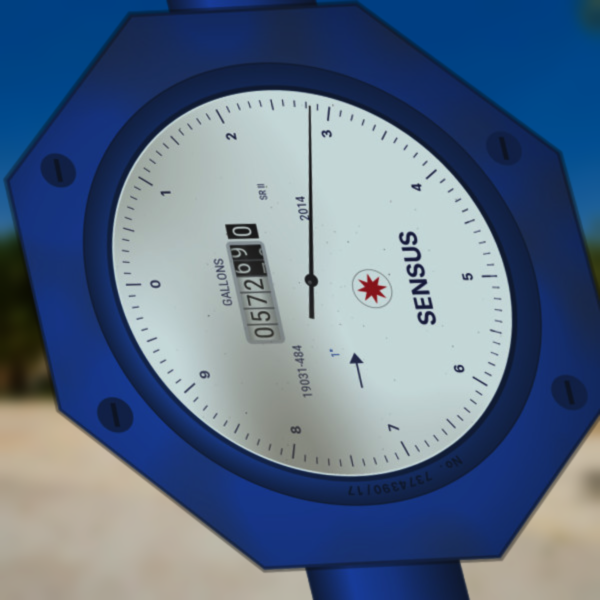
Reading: 572692.8gal
